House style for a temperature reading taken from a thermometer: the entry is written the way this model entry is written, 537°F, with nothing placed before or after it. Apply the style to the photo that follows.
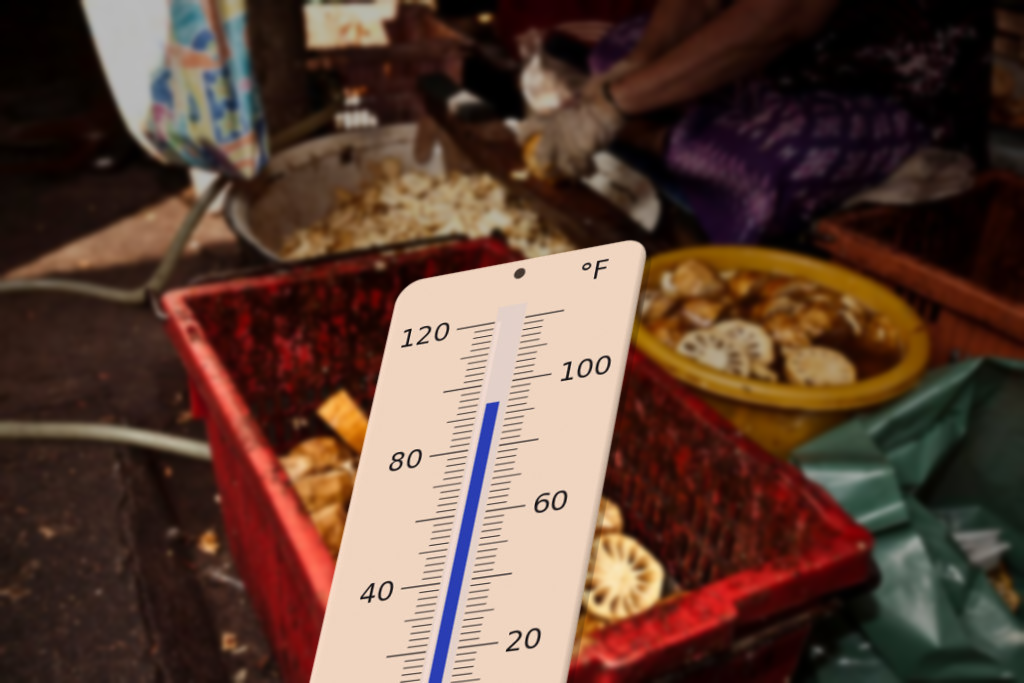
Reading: 94°F
